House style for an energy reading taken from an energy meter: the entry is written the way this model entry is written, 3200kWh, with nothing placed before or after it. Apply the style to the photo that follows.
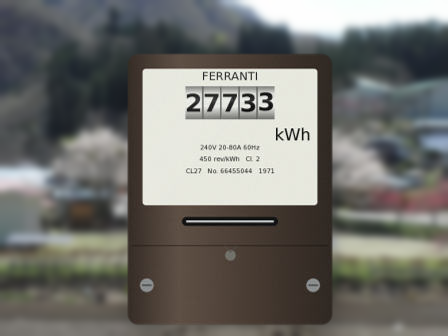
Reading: 27733kWh
